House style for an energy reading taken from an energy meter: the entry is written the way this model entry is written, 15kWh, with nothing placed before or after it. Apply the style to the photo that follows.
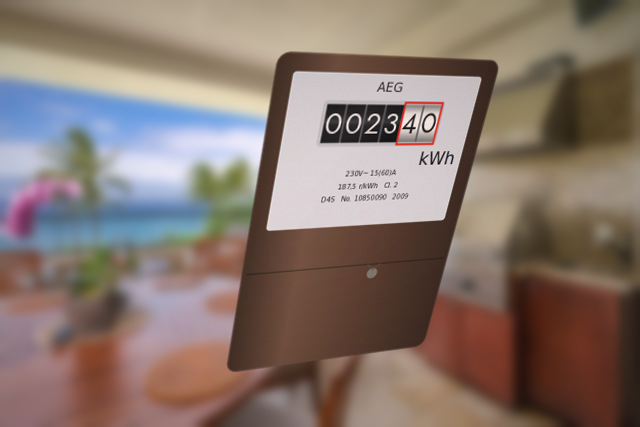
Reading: 23.40kWh
